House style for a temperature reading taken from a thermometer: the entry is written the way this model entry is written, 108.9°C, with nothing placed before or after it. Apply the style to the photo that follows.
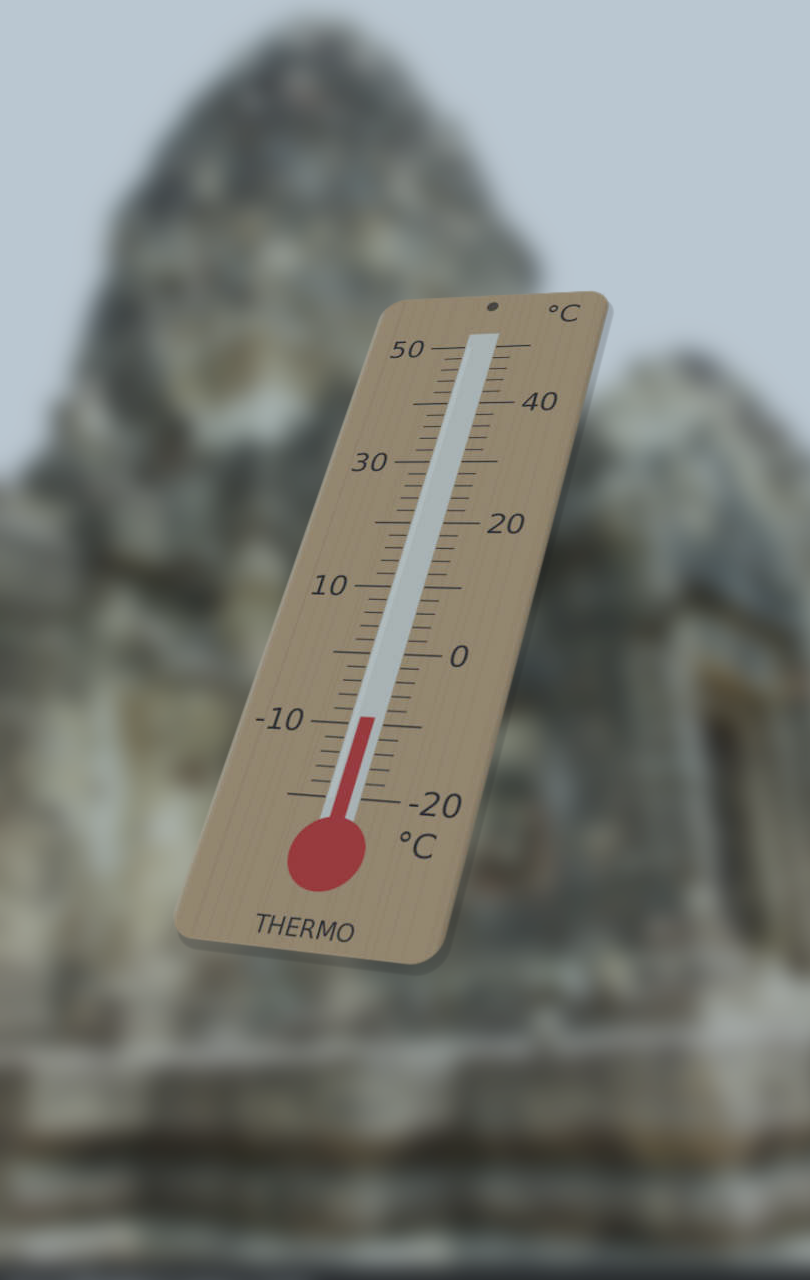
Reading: -9°C
